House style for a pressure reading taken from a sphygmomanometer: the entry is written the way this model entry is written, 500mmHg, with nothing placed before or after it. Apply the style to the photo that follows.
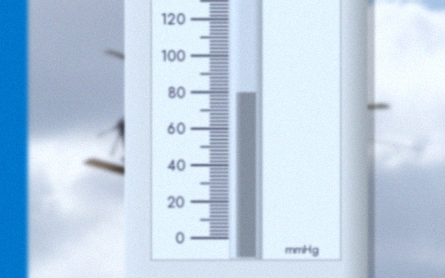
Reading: 80mmHg
